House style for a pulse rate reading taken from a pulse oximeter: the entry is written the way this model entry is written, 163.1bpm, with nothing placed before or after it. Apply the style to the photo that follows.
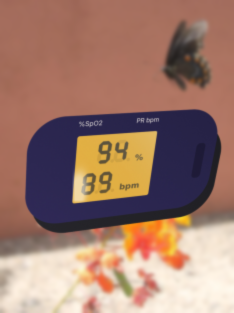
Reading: 89bpm
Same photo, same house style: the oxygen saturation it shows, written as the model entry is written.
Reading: 94%
